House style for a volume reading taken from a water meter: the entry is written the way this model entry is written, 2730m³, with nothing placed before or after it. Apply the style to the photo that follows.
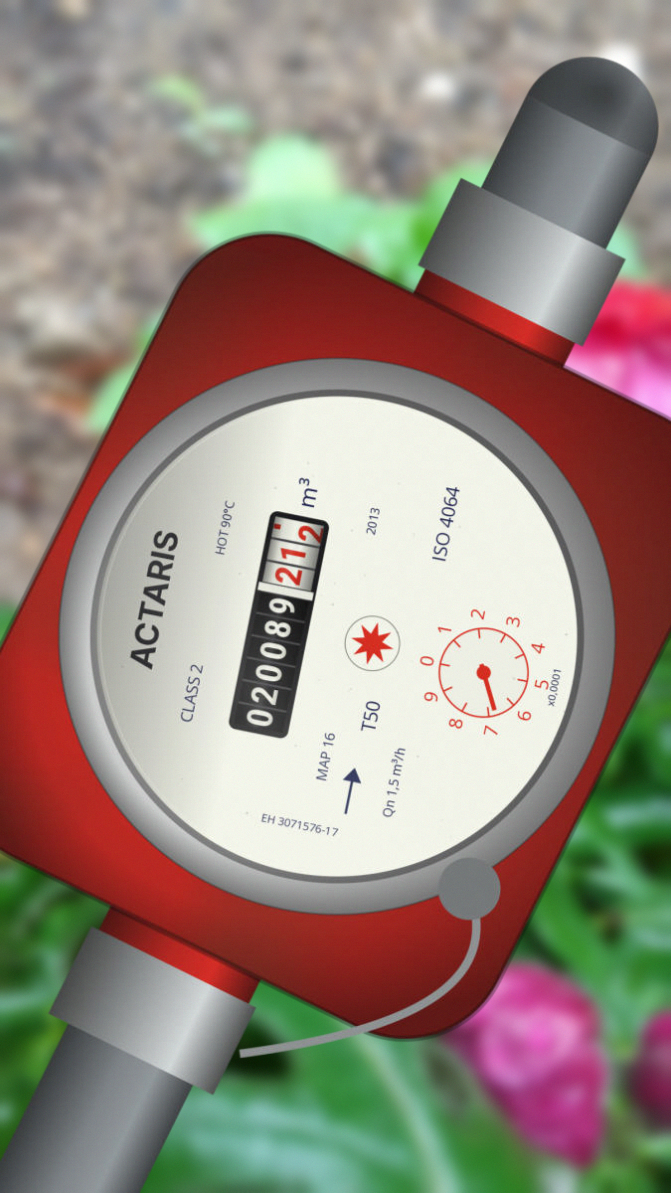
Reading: 20089.2116m³
